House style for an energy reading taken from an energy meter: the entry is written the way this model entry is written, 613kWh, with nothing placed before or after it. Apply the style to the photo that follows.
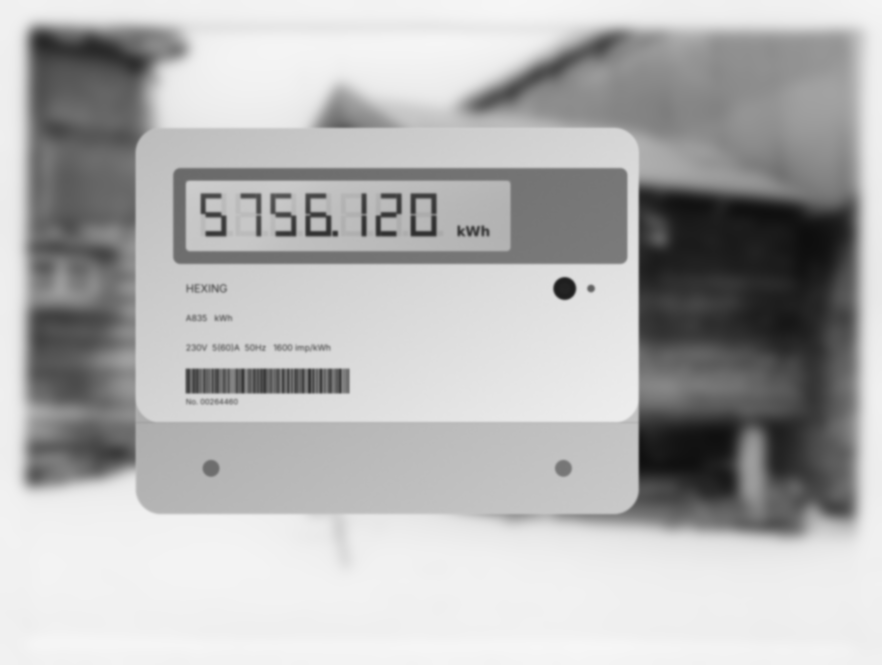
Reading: 5756.120kWh
